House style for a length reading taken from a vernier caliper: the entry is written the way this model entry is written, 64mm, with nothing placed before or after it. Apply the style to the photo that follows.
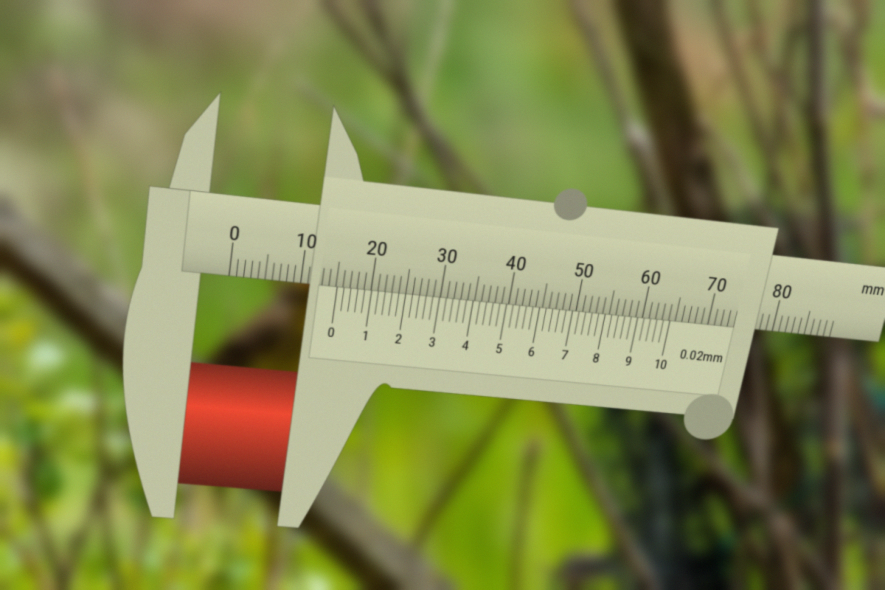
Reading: 15.2mm
